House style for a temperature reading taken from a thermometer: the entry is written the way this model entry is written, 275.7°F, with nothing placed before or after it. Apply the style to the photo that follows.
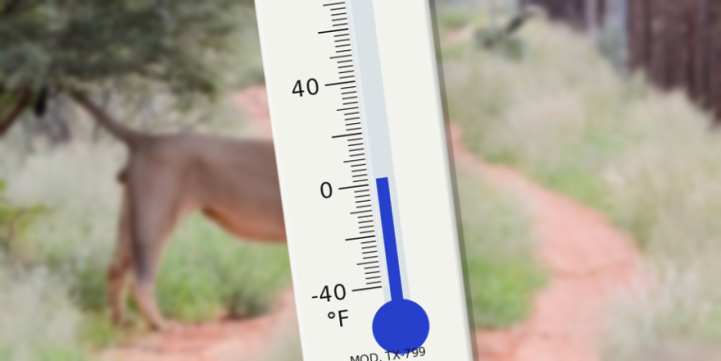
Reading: 2°F
